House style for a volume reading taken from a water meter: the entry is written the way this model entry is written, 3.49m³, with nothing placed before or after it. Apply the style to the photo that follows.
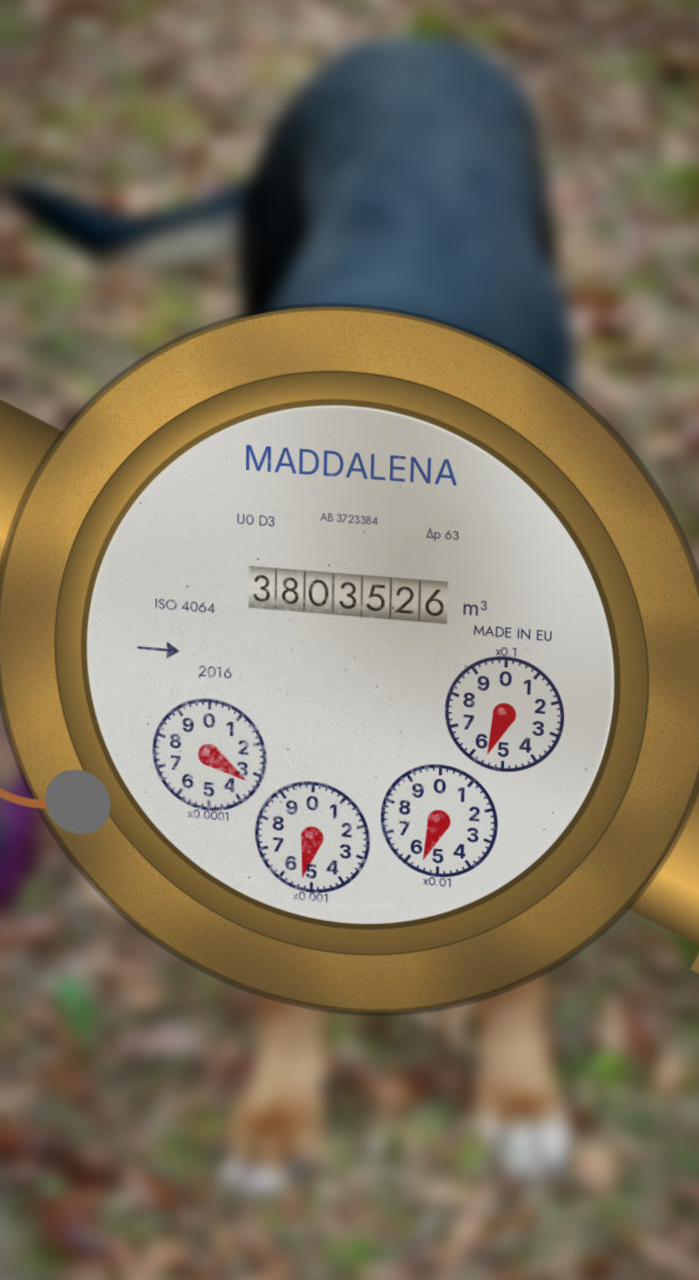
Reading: 3803526.5553m³
